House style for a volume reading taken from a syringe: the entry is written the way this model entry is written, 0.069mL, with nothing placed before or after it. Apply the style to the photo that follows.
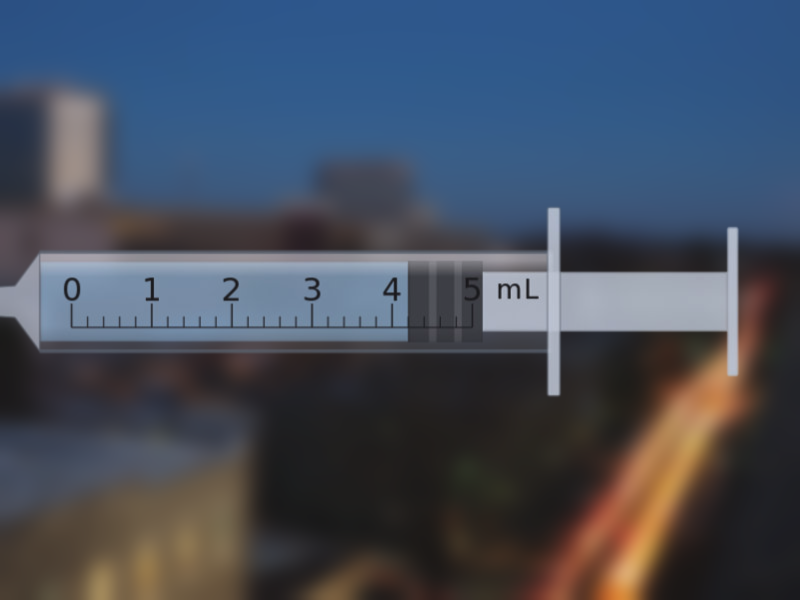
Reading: 4.2mL
